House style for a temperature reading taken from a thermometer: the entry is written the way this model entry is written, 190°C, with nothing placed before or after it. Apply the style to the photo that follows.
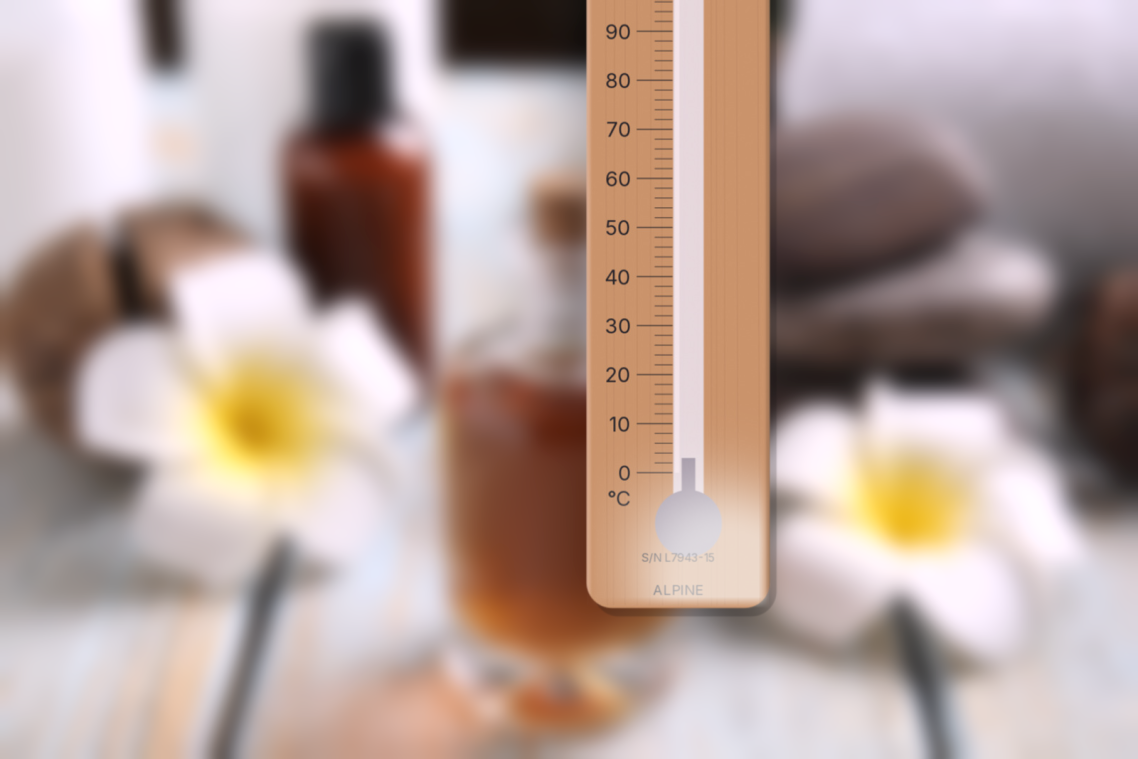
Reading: 3°C
